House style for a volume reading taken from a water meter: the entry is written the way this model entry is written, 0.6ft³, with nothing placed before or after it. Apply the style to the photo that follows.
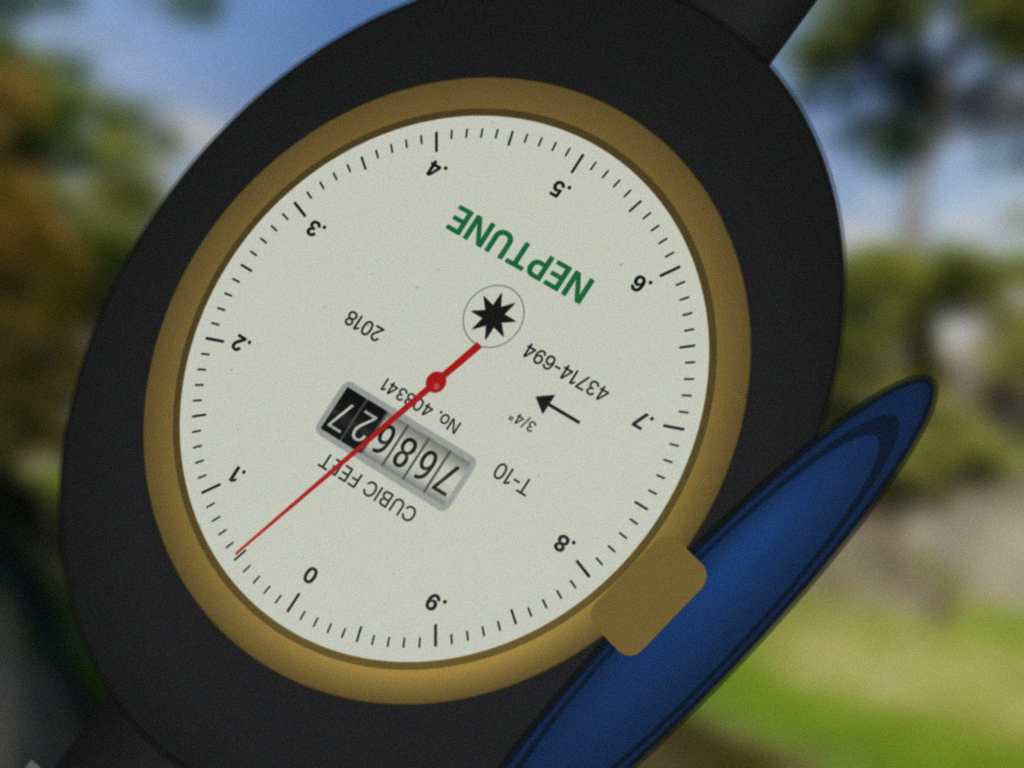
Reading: 768627.05ft³
